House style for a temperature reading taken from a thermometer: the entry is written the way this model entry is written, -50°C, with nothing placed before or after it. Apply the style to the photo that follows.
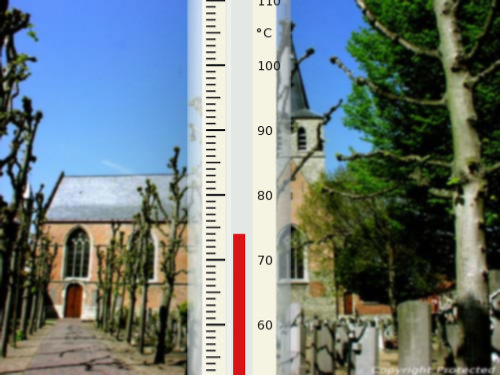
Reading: 74°C
